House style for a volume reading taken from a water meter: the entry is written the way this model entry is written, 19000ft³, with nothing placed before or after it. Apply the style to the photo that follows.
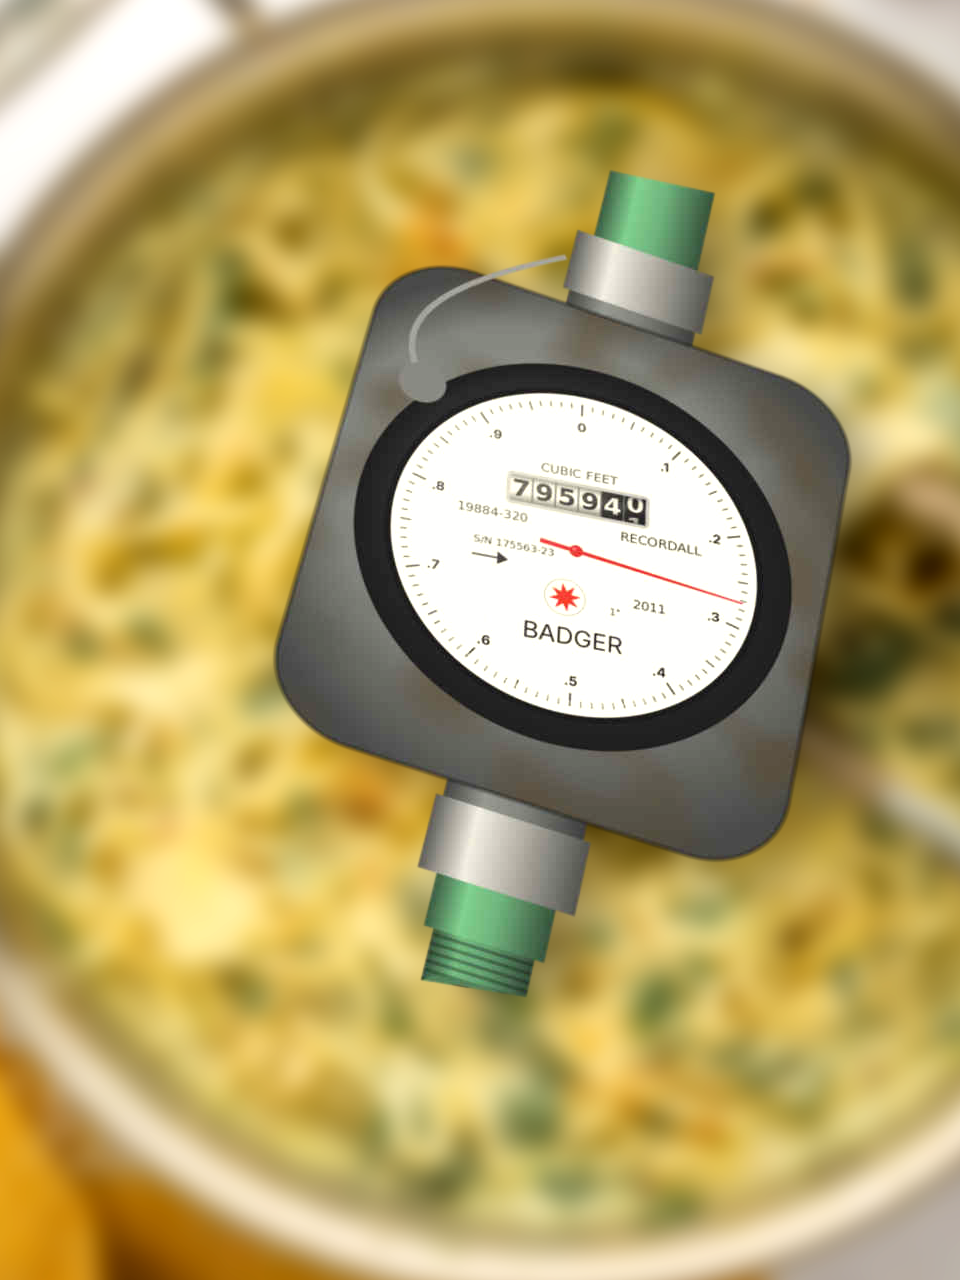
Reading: 795940.27ft³
